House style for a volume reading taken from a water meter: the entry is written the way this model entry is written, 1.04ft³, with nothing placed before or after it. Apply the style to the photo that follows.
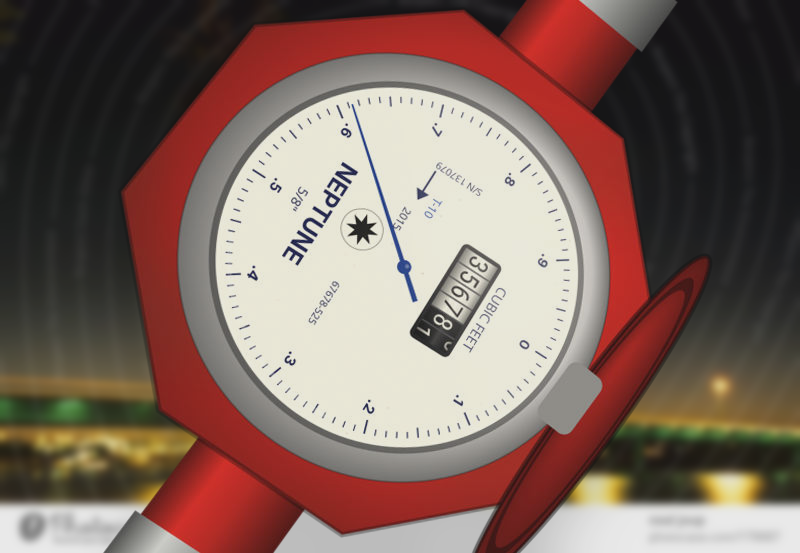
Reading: 356780.61ft³
